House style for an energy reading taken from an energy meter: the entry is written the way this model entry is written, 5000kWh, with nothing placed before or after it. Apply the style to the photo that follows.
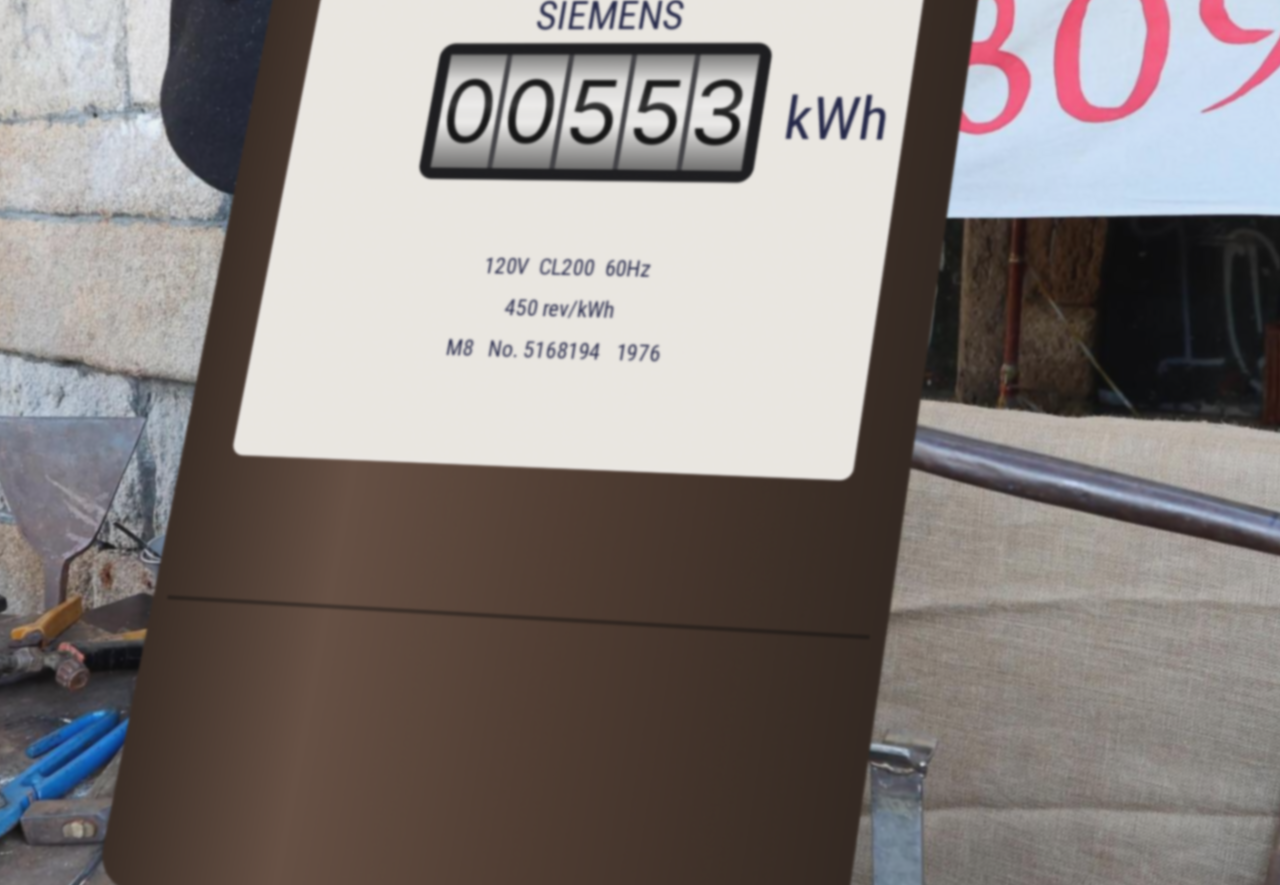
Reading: 553kWh
